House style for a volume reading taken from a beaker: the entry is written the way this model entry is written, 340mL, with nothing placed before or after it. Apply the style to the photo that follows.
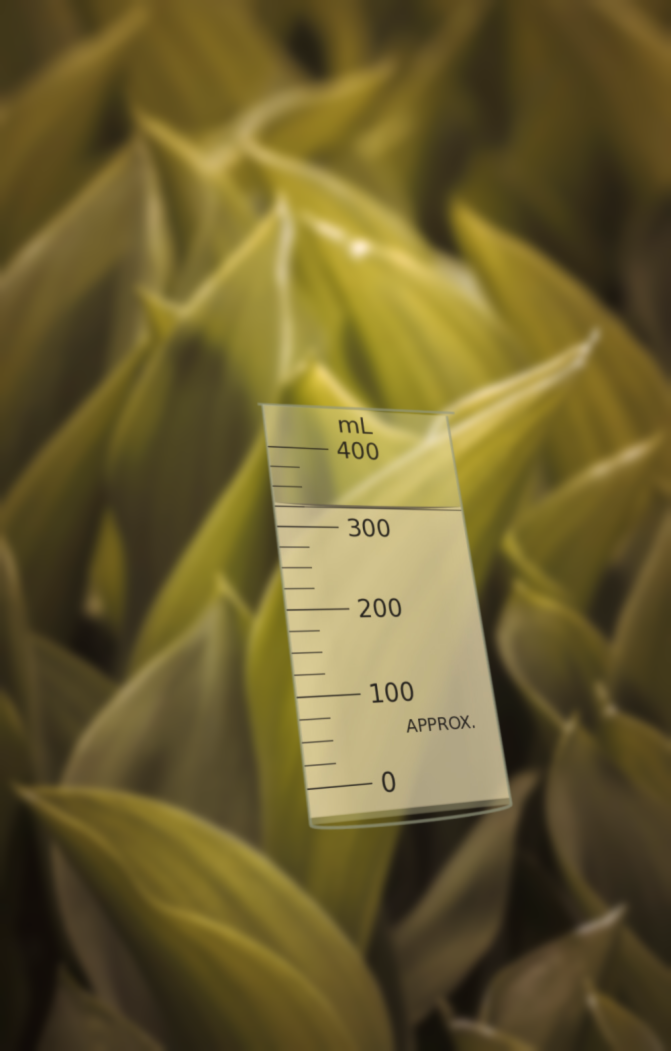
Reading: 325mL
